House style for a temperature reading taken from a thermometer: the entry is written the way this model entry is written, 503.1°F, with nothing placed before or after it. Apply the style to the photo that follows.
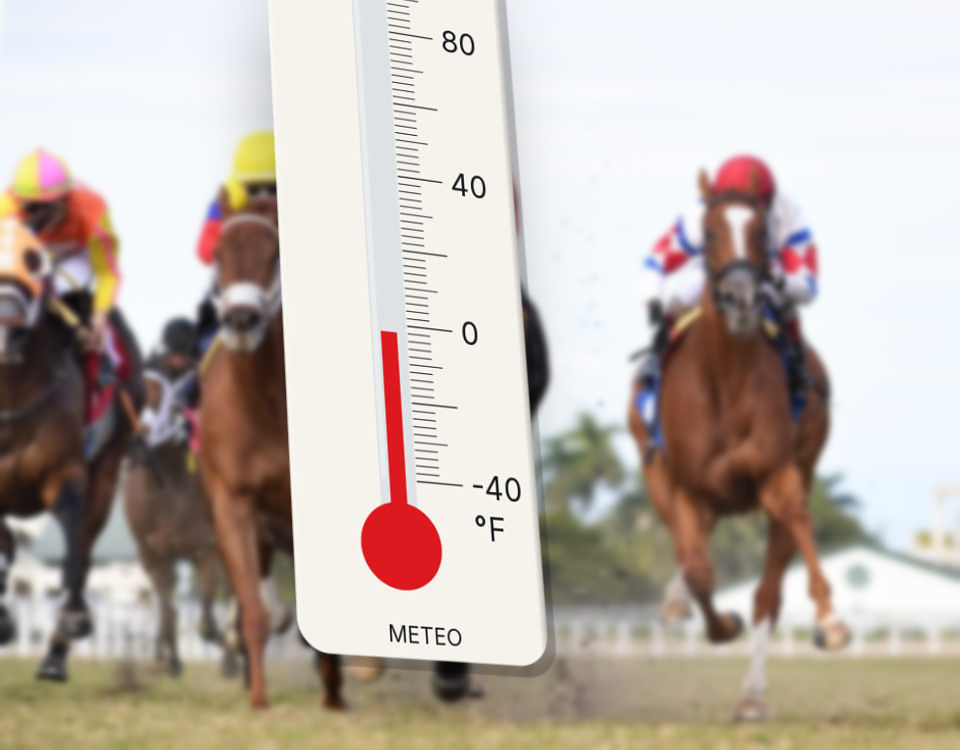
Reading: -2°F
